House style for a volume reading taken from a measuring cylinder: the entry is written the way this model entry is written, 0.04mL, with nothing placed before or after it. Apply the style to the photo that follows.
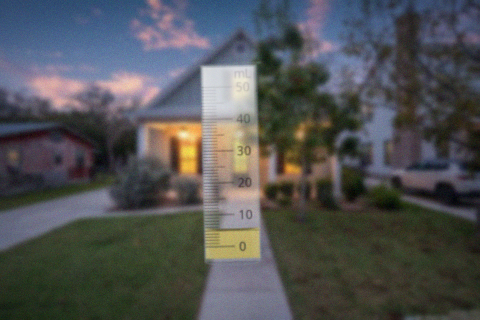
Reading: 5mL
